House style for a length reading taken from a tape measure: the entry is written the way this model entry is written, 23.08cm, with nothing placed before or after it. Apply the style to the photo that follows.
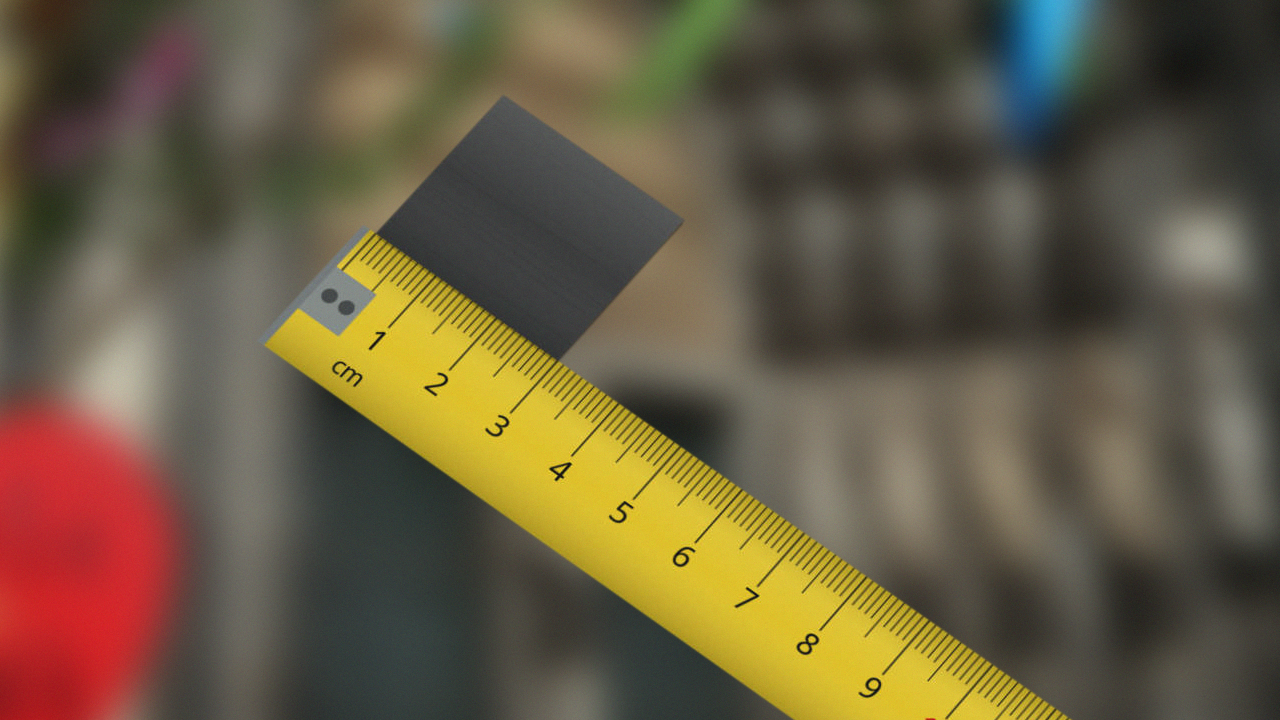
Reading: 3cm
